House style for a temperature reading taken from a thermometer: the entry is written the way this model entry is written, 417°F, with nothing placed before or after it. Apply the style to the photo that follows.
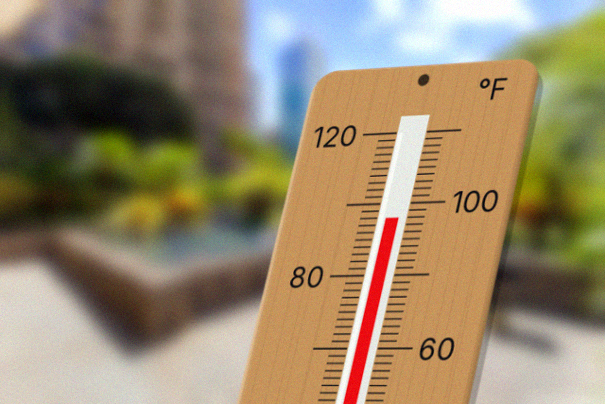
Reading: 96°F
